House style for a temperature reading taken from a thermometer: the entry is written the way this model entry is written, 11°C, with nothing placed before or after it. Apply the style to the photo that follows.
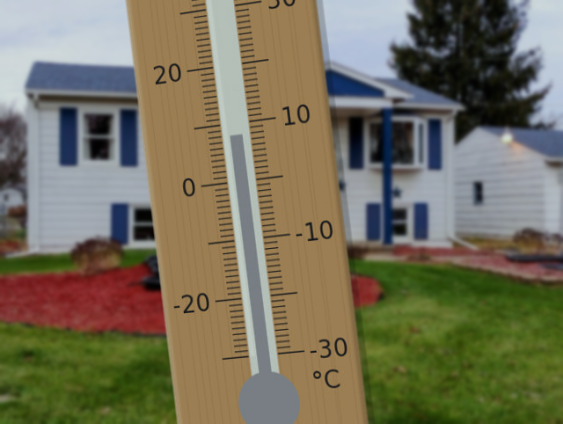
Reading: 8°C
